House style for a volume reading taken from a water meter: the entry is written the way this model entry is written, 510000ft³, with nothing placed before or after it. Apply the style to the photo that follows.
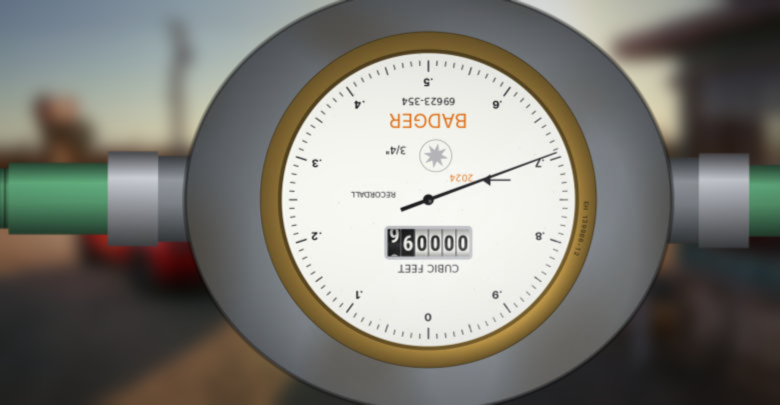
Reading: 95.69ft³
